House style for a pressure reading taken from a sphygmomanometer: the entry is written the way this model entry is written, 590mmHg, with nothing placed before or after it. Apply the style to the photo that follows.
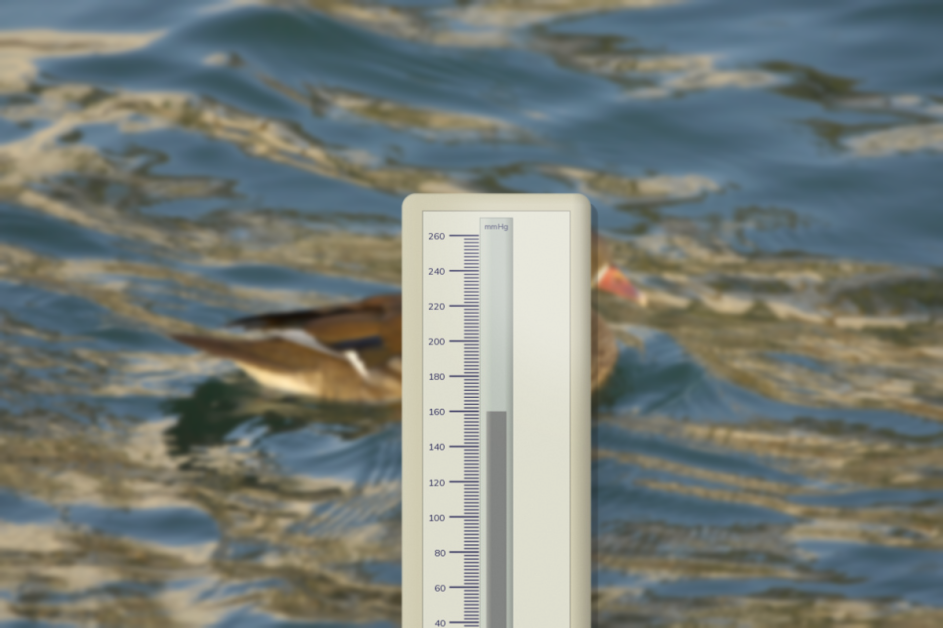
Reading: 160mmHg
